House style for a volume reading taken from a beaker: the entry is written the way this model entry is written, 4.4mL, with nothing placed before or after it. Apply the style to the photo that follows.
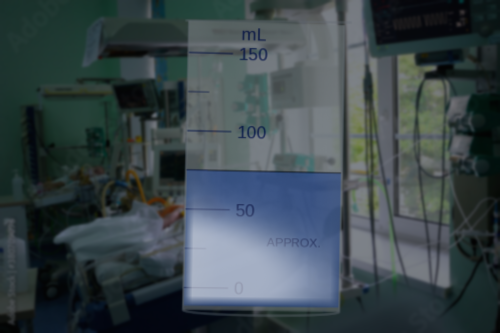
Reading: 75mL
